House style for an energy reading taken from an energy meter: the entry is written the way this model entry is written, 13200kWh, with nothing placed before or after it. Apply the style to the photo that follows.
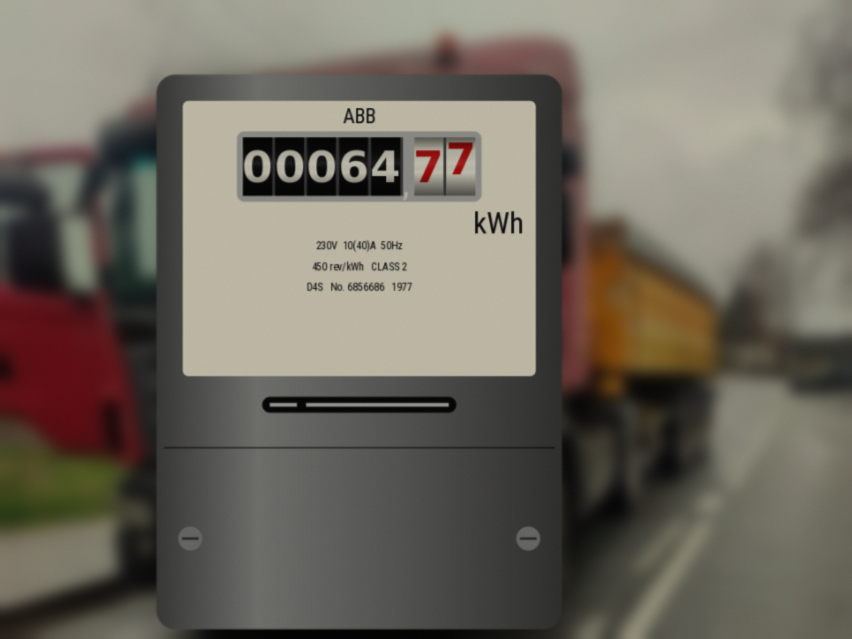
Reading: 64.77kWh
